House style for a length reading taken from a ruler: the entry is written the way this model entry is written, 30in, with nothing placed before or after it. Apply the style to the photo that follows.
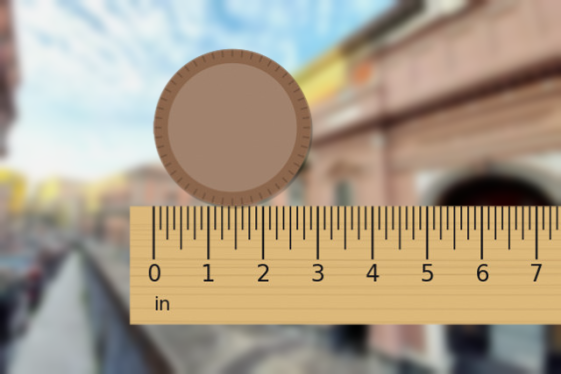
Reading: 2.875in
